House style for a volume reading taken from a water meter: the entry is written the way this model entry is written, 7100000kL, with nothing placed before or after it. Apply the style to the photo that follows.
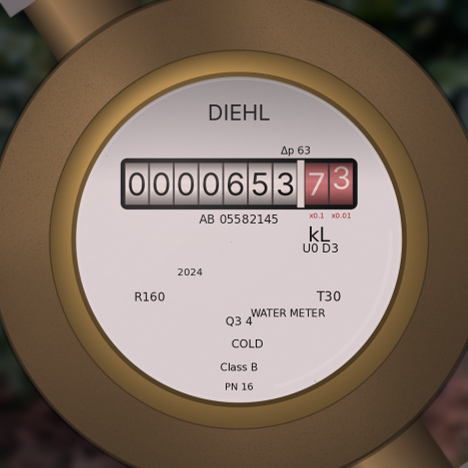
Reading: 653.73kL
